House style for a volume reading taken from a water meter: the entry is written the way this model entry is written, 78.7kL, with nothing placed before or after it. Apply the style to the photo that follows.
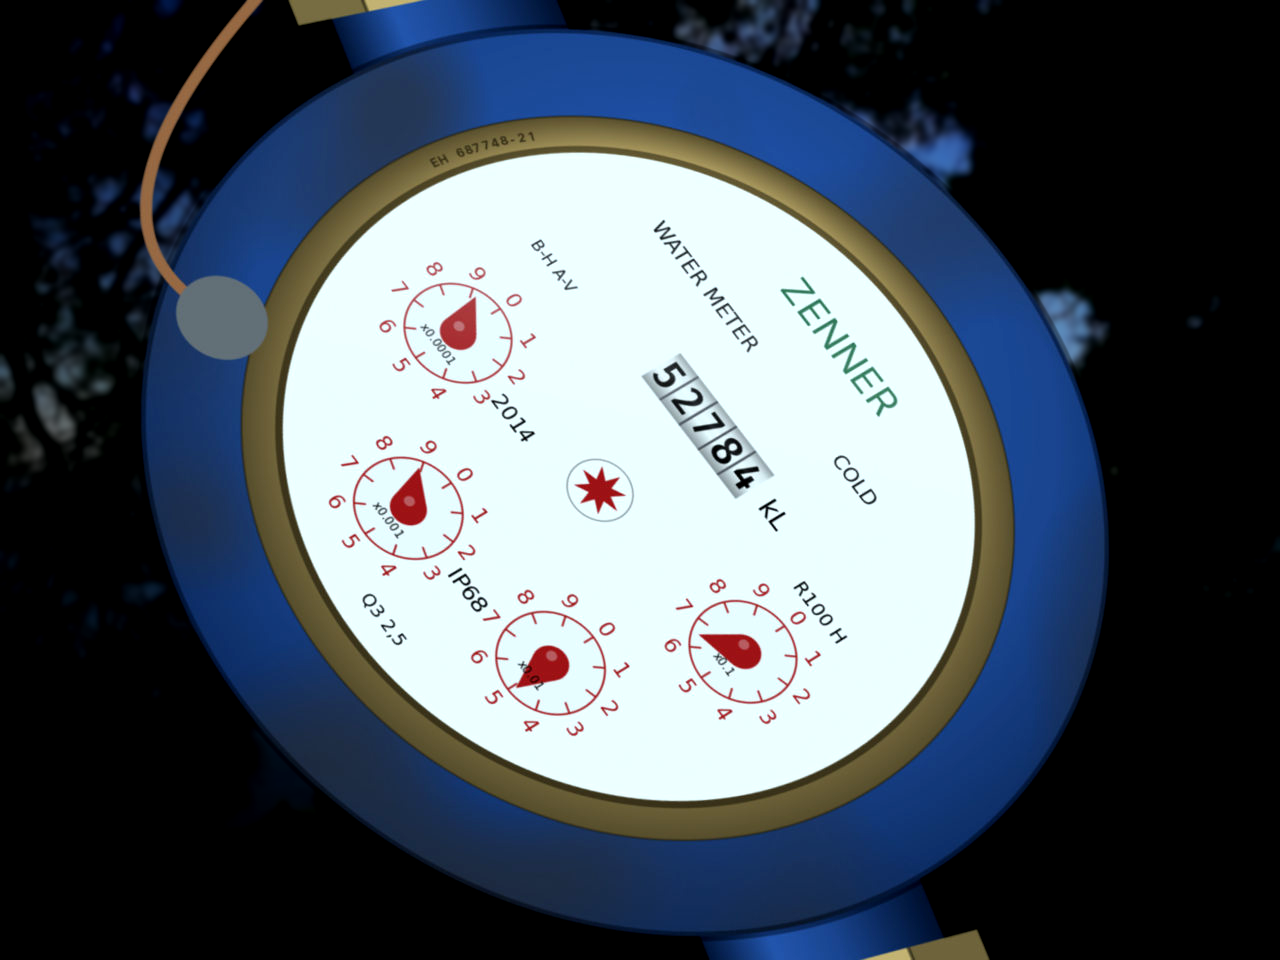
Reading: 52784.6489kL
